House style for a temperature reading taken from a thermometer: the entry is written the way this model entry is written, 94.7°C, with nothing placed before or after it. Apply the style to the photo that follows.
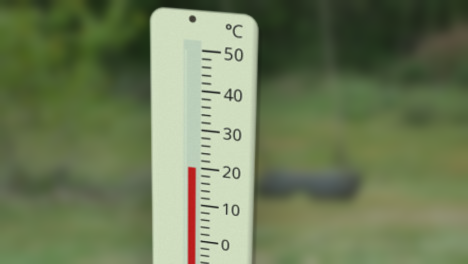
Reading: 20°C
